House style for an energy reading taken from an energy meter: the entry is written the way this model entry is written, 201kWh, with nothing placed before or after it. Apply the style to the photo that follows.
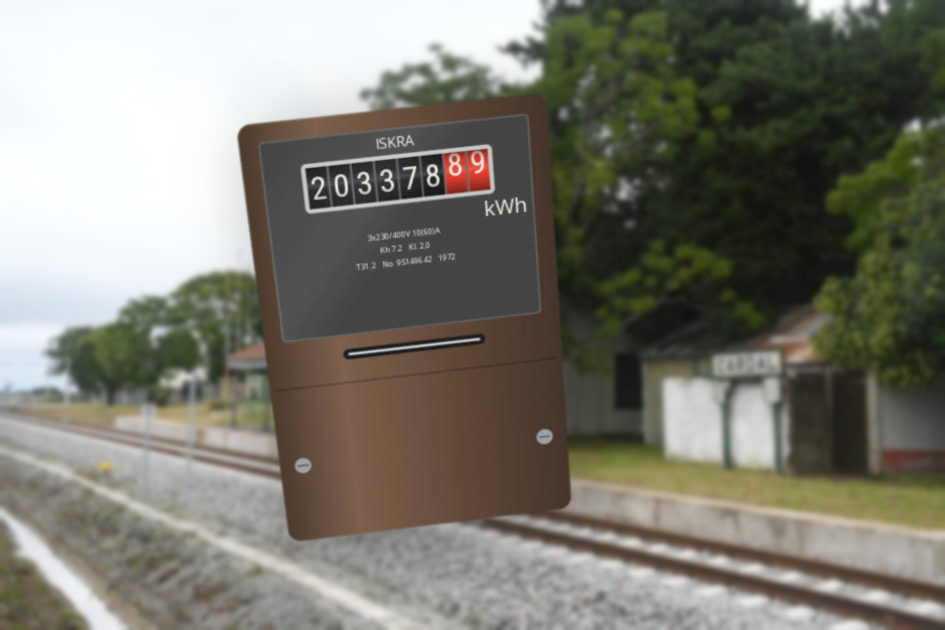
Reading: 203378.89kWh
